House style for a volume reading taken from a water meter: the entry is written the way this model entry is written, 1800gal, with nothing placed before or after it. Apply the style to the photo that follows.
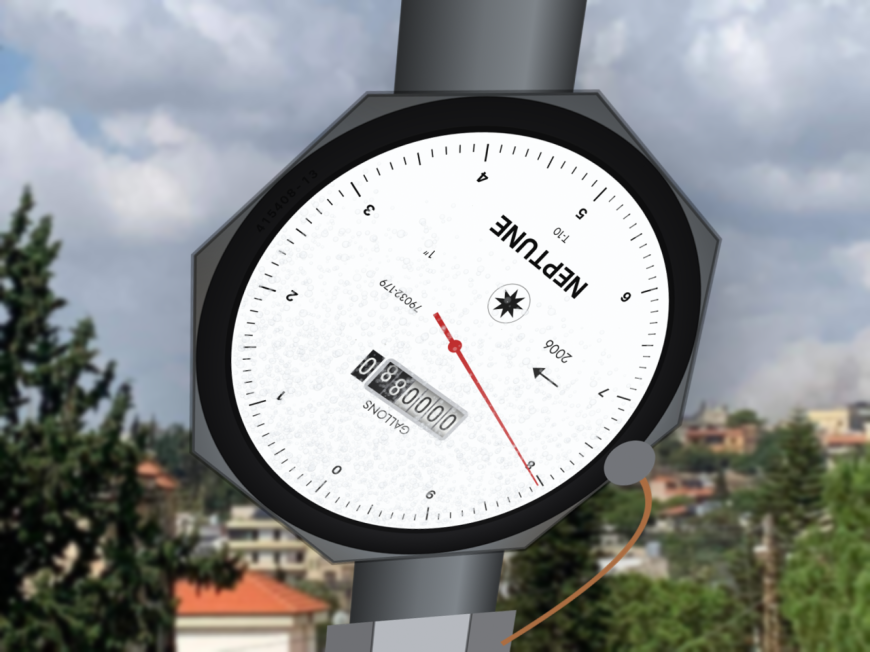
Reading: 878.0gal
